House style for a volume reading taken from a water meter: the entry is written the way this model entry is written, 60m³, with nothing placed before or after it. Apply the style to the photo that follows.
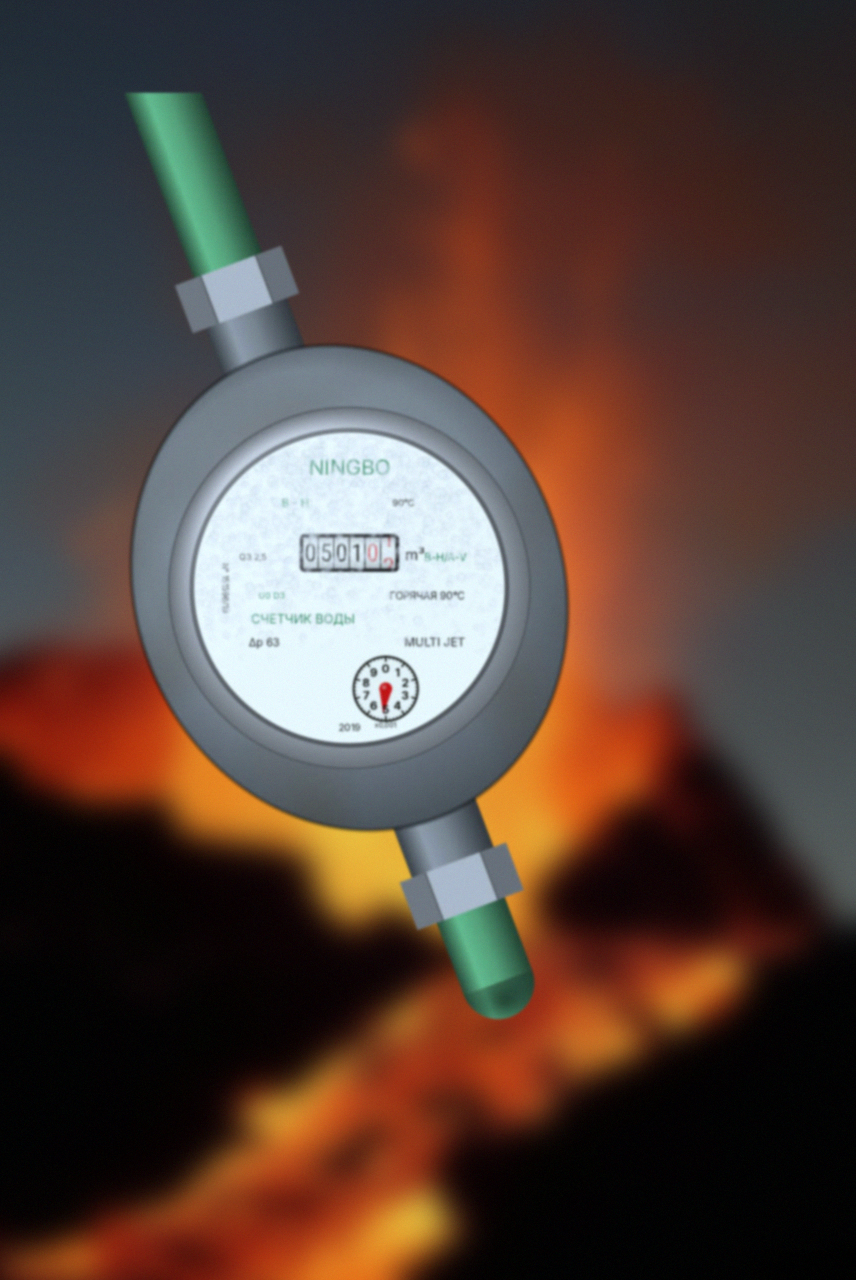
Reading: 501.015m³
